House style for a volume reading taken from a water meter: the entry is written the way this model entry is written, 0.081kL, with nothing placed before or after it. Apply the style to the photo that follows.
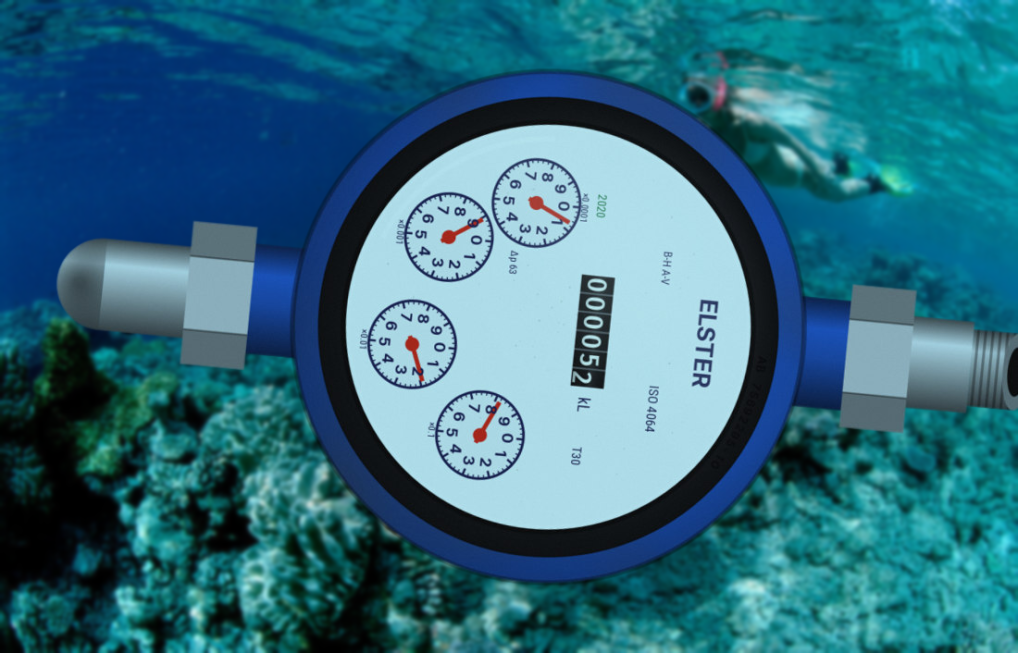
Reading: 51.8190kL
